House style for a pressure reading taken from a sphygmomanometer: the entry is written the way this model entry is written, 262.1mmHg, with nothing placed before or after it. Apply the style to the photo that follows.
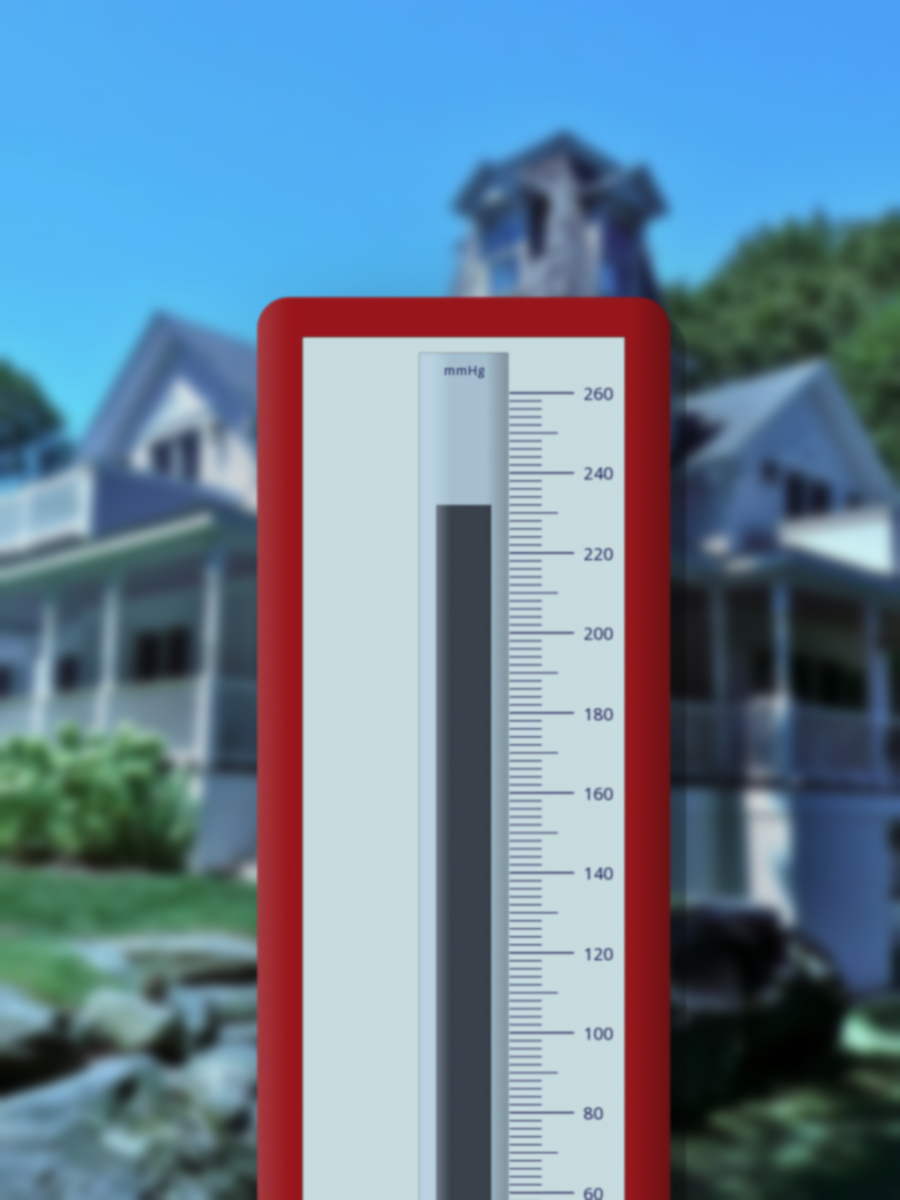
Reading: 232mmHg
